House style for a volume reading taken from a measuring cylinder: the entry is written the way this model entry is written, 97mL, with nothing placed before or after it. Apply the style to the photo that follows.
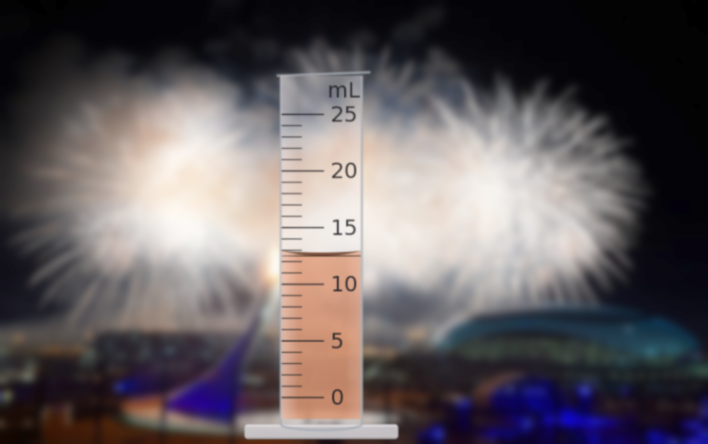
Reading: 12.5mL
